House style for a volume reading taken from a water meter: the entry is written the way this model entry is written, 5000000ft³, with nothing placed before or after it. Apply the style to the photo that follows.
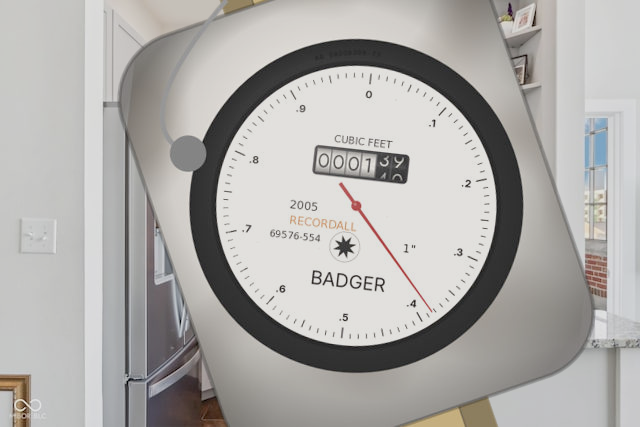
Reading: 139.38ft³
